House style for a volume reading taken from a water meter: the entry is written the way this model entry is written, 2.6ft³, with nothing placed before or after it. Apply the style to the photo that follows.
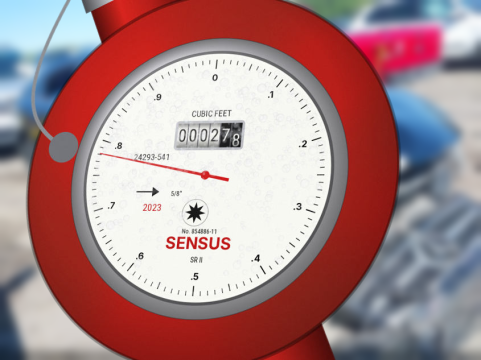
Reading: 277.78ft³
